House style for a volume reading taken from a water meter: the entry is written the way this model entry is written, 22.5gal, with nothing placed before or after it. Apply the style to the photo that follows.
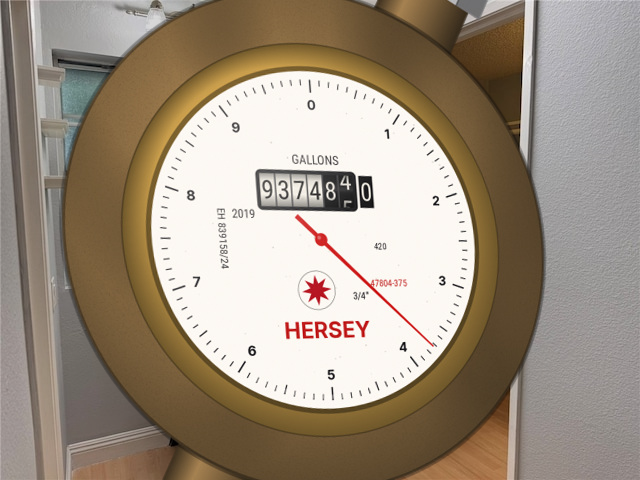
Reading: 9374843.7gal
